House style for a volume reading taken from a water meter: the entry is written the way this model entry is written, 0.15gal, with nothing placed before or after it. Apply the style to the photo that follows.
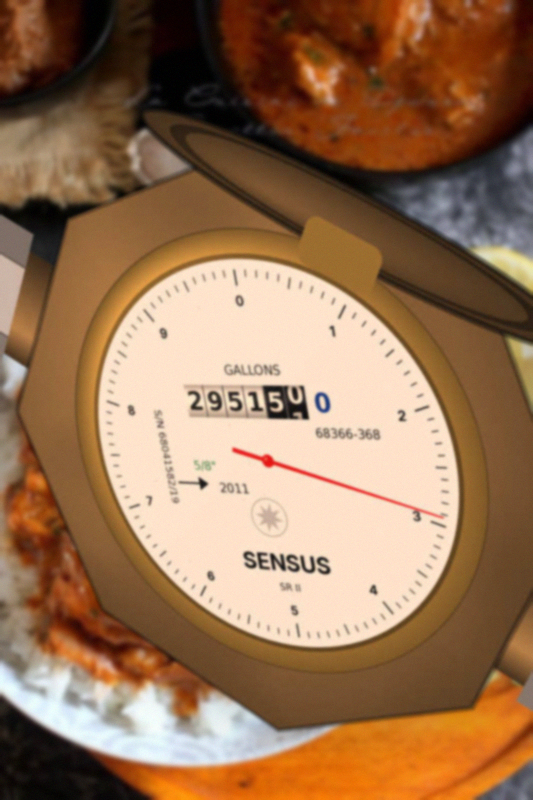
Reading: 2951502.9gal
